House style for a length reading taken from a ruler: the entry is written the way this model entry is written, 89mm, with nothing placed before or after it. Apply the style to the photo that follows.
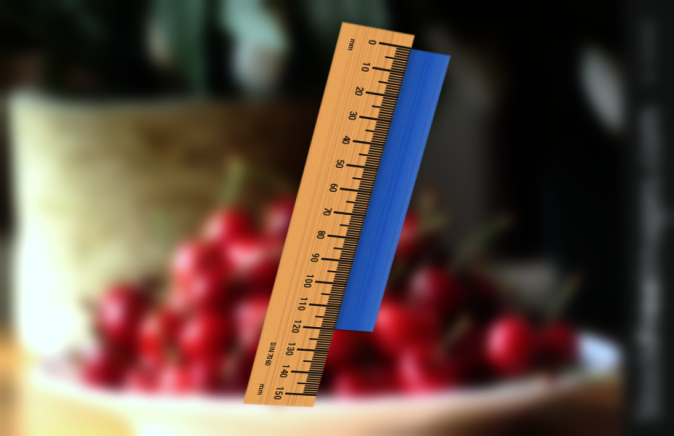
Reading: 120mm
